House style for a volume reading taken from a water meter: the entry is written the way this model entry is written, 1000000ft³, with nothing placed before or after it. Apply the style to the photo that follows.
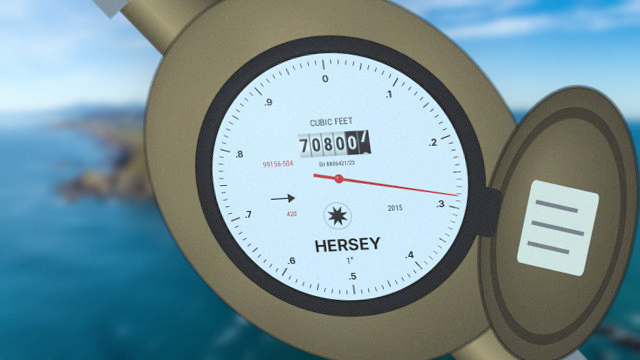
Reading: 708007.28ft³
